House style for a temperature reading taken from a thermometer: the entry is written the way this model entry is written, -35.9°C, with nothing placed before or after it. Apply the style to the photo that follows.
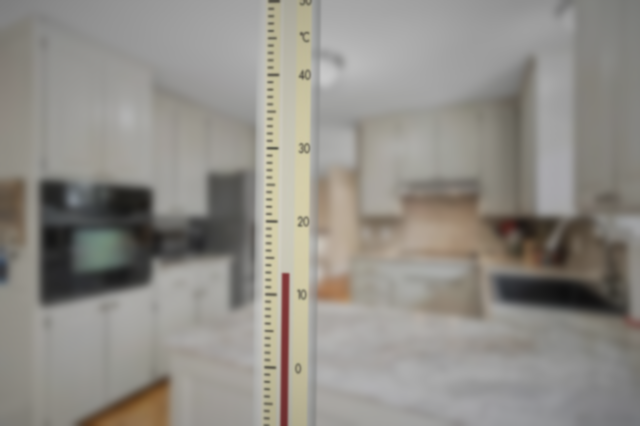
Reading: 13°C
